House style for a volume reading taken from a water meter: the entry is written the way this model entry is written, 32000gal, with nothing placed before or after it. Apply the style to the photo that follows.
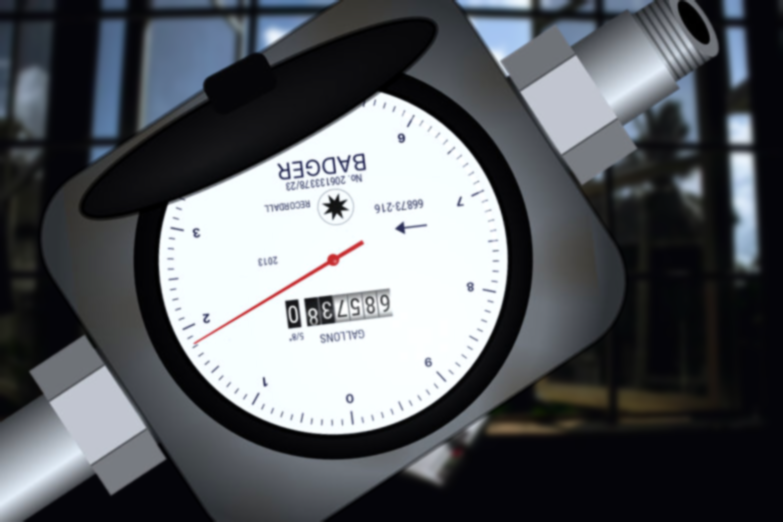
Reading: 6857381.8gal
